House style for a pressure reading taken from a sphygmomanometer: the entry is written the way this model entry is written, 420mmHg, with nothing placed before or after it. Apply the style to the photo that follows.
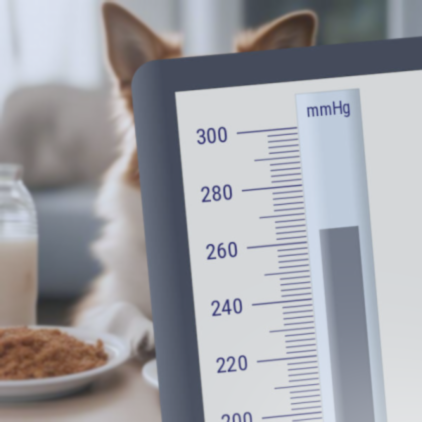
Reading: 264mmHg
